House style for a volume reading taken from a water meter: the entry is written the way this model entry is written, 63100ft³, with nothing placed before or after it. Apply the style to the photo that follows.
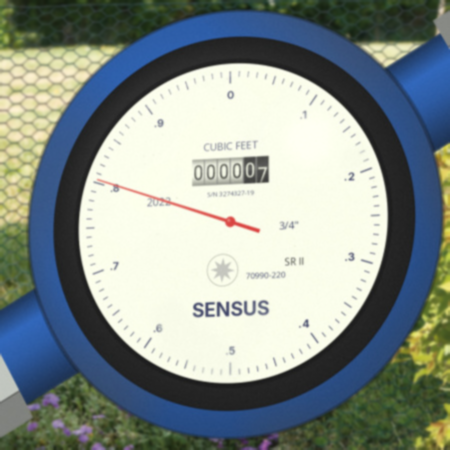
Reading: 6.80ft³
